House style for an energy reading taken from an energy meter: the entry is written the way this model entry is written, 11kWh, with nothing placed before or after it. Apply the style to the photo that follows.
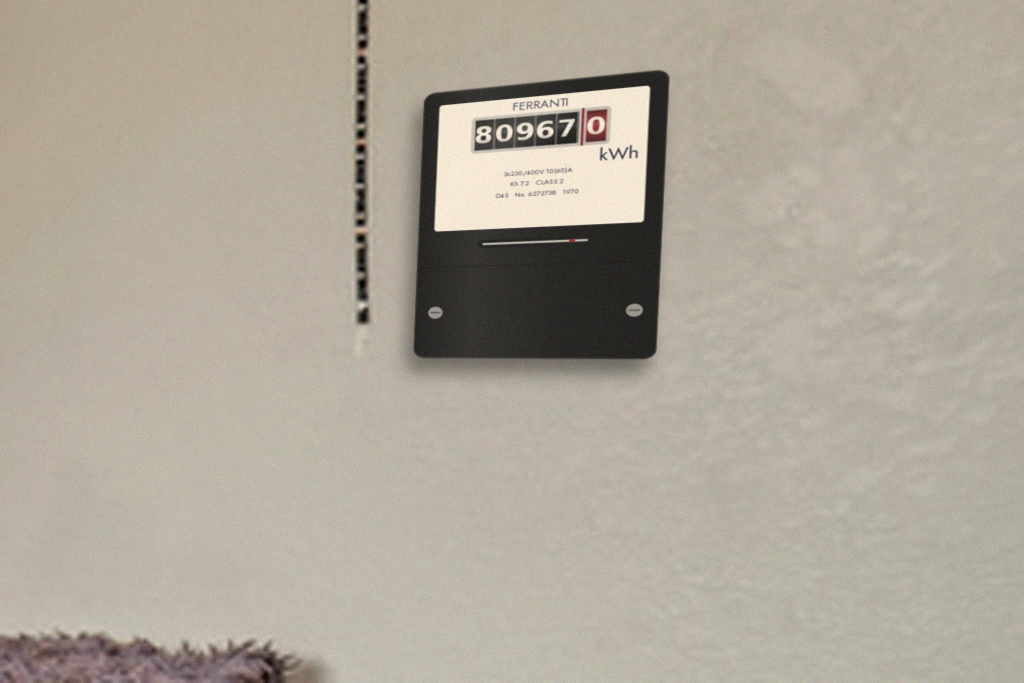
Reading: 80967.0kWh
